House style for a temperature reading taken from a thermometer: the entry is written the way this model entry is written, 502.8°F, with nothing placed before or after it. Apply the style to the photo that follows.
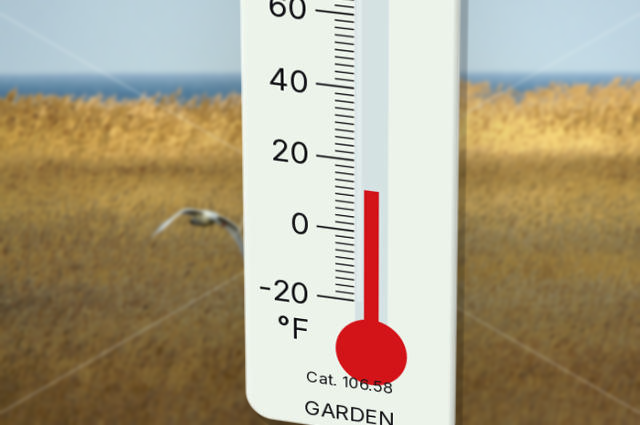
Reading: 12°F
